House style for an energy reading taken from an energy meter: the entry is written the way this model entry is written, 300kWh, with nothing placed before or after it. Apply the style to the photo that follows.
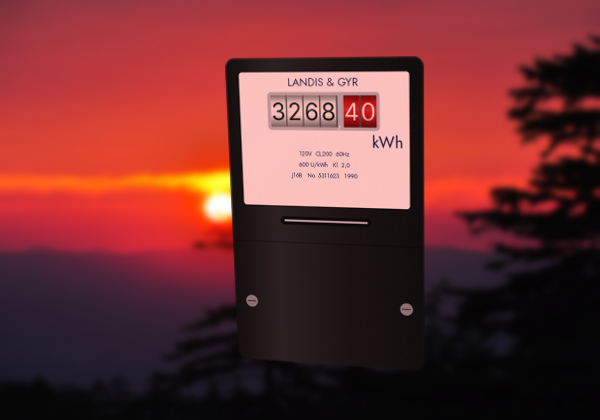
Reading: 3268.40kWh
